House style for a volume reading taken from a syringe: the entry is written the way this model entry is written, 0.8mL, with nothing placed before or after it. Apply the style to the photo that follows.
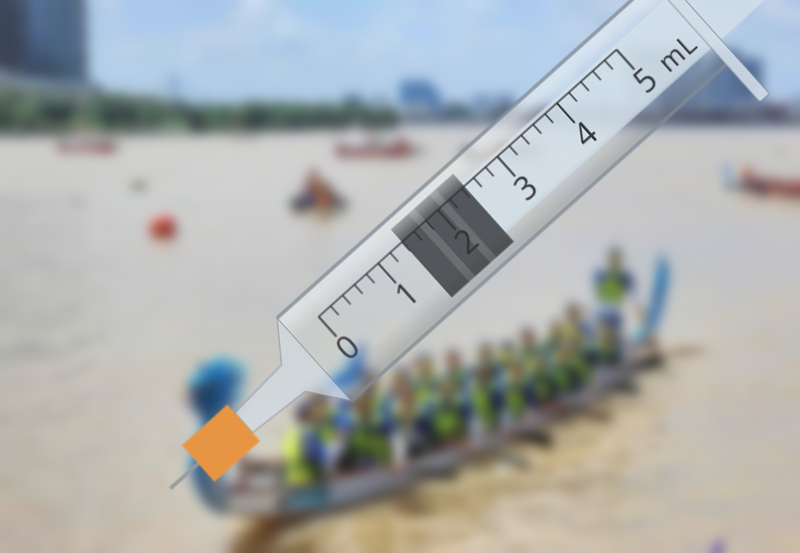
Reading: 1.4mL
